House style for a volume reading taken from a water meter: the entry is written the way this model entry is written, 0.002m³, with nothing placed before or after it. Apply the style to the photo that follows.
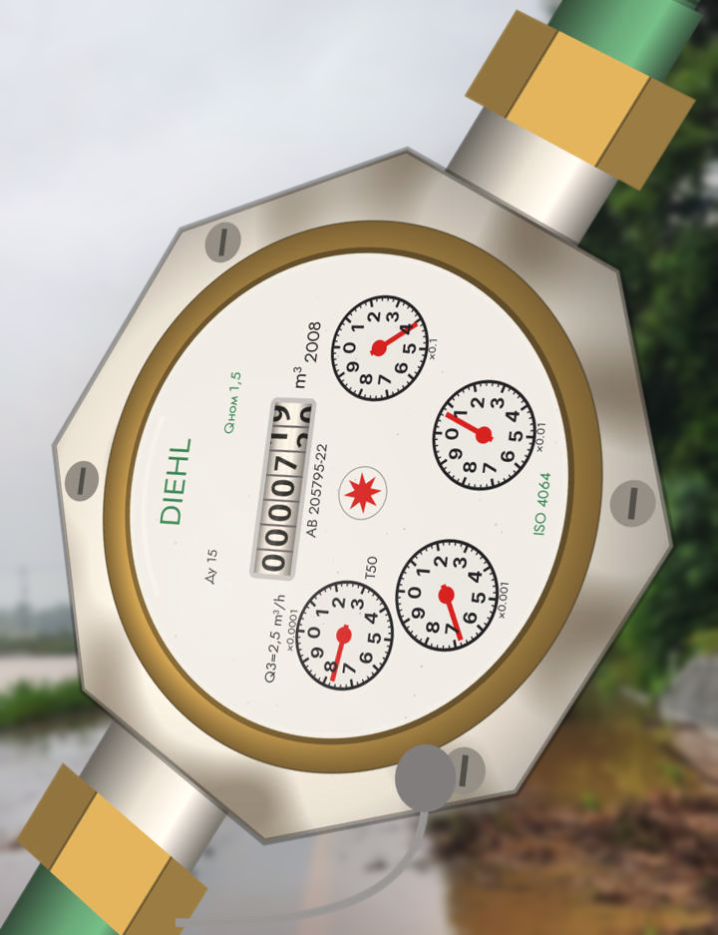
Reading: 719.4067m³
